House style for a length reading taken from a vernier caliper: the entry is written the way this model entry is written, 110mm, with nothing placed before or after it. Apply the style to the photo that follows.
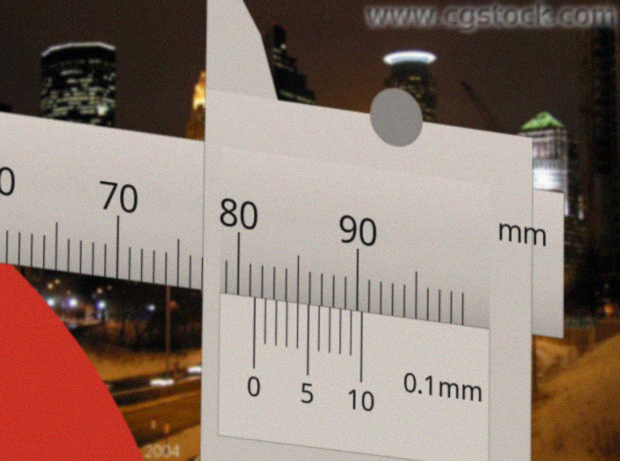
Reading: 81.4mm
